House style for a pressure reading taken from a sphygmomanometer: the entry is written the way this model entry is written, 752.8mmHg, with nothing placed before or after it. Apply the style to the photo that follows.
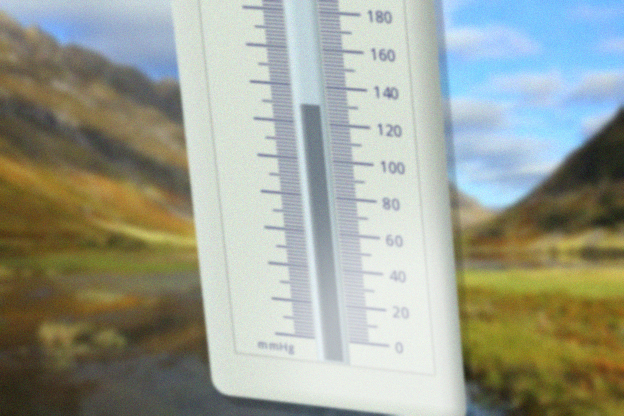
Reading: 130mmHg
